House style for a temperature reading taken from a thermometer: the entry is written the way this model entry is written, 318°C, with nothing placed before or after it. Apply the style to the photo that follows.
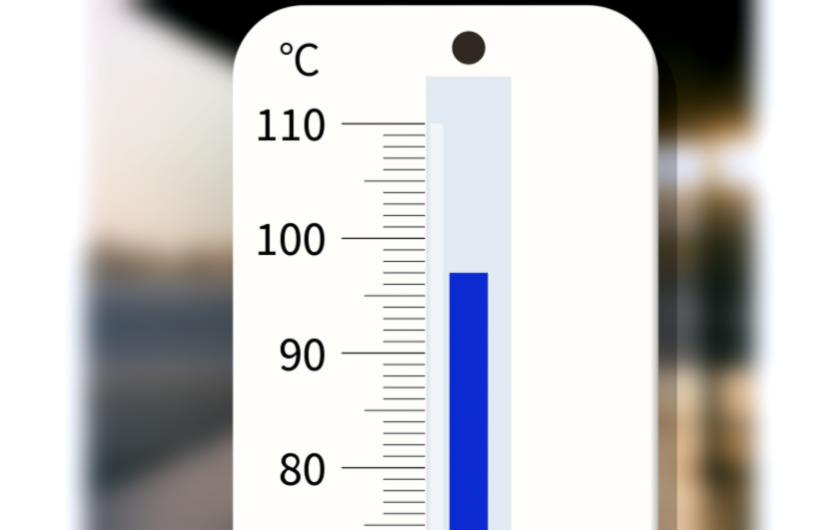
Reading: 97°C
